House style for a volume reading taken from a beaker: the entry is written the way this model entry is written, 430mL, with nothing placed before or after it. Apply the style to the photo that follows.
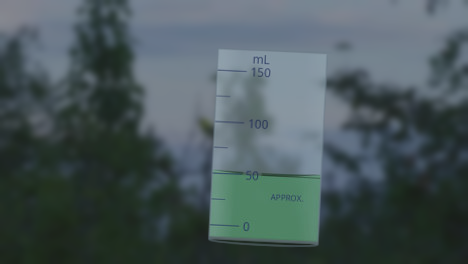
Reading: 50mL
